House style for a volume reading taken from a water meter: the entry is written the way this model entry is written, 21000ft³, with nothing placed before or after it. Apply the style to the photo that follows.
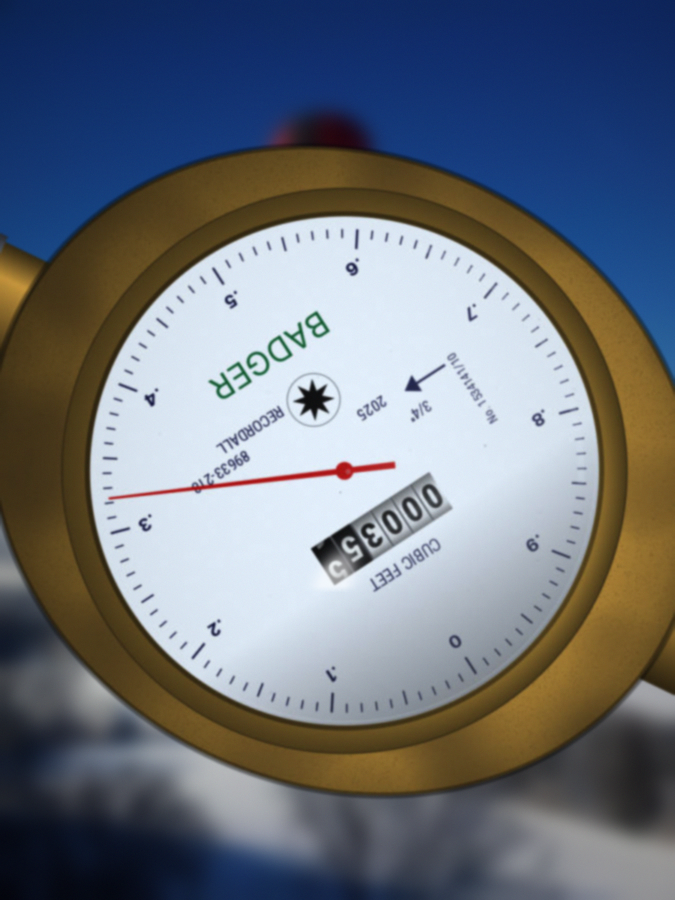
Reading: 355.32ft³
